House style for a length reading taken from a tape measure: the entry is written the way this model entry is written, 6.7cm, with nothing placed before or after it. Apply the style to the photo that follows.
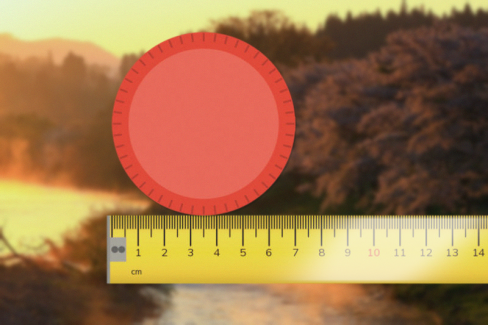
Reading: 7cm
